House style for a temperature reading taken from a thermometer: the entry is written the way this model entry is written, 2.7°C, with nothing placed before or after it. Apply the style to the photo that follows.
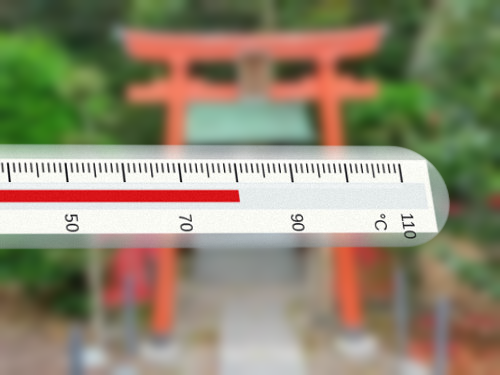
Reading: 80°C
